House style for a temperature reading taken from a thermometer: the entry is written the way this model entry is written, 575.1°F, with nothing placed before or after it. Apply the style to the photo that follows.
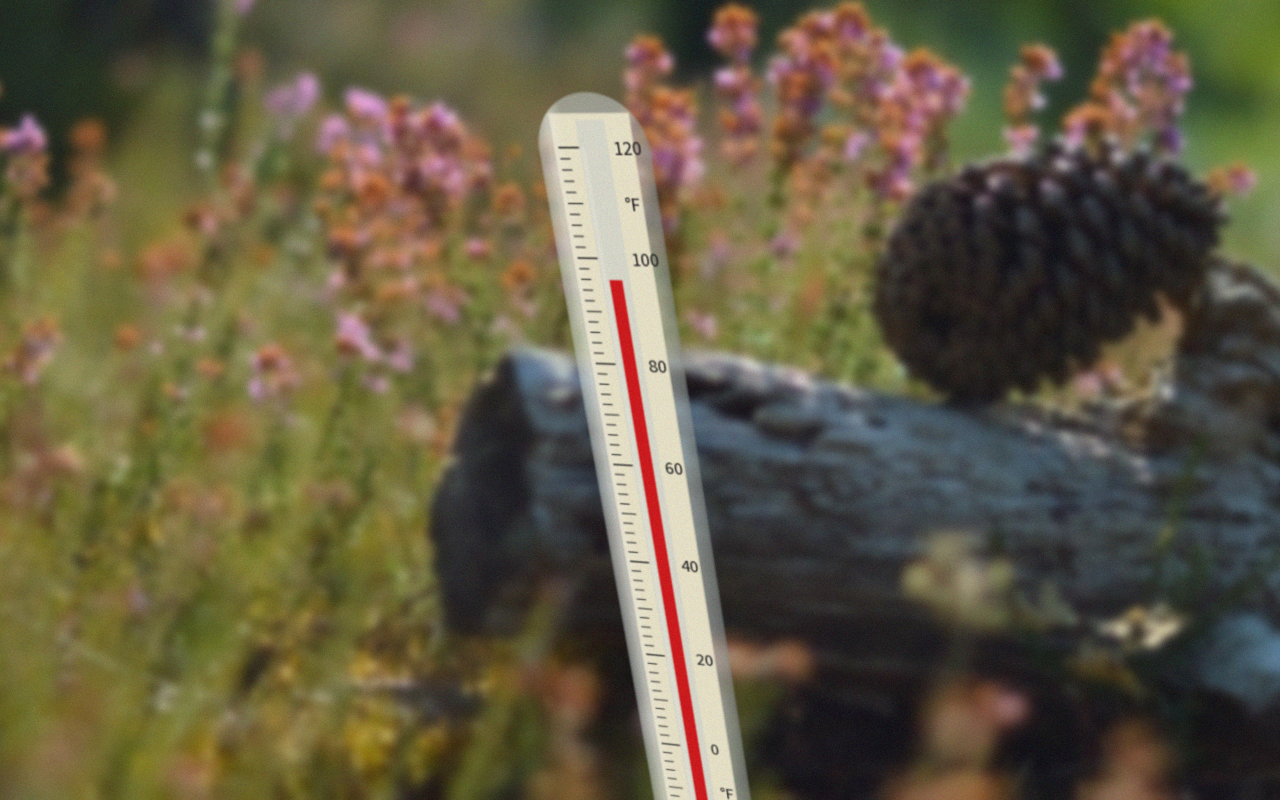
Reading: 96°F
